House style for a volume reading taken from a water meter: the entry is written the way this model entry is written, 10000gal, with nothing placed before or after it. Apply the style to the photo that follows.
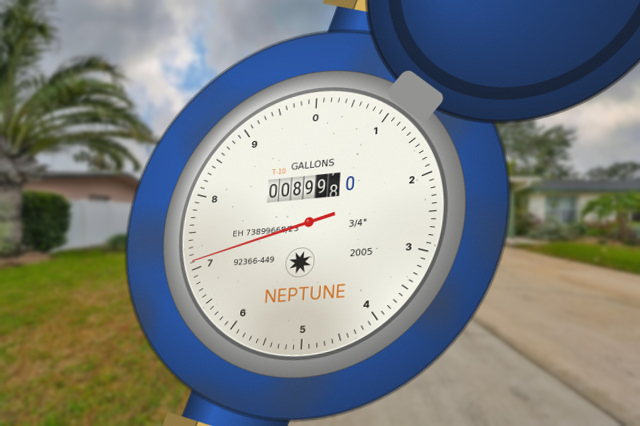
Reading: 89977.1gal
